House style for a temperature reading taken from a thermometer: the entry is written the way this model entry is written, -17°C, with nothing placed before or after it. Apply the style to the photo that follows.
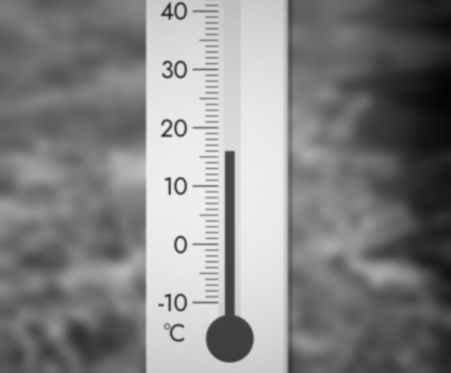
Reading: 16°C
